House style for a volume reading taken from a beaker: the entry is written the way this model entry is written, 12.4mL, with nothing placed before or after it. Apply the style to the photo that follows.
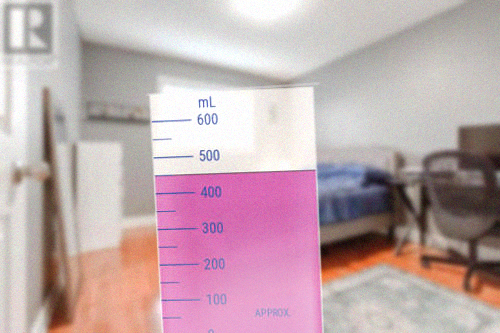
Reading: 450mL
